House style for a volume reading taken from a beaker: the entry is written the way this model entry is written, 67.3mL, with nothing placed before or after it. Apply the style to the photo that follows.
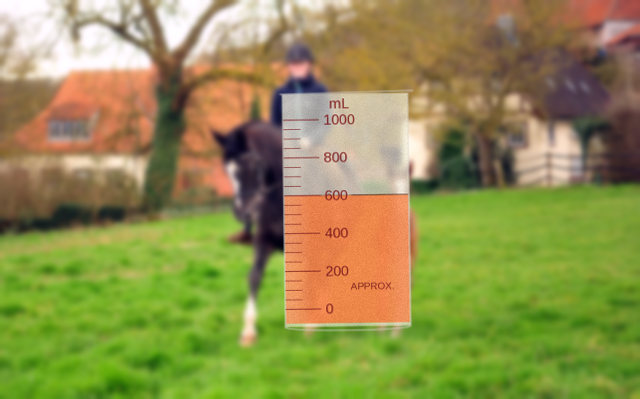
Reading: 600mL
